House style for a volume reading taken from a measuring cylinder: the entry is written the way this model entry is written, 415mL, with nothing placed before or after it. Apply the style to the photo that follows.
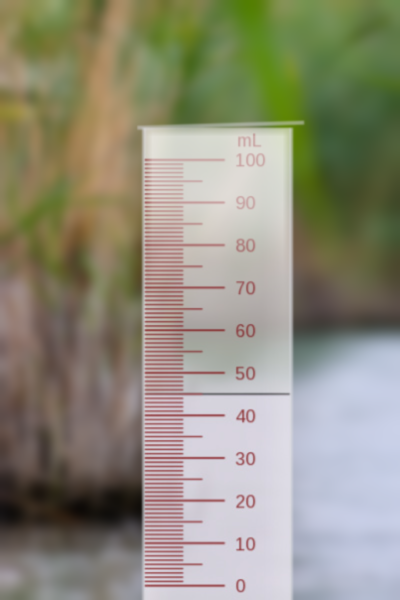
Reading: 45mL
